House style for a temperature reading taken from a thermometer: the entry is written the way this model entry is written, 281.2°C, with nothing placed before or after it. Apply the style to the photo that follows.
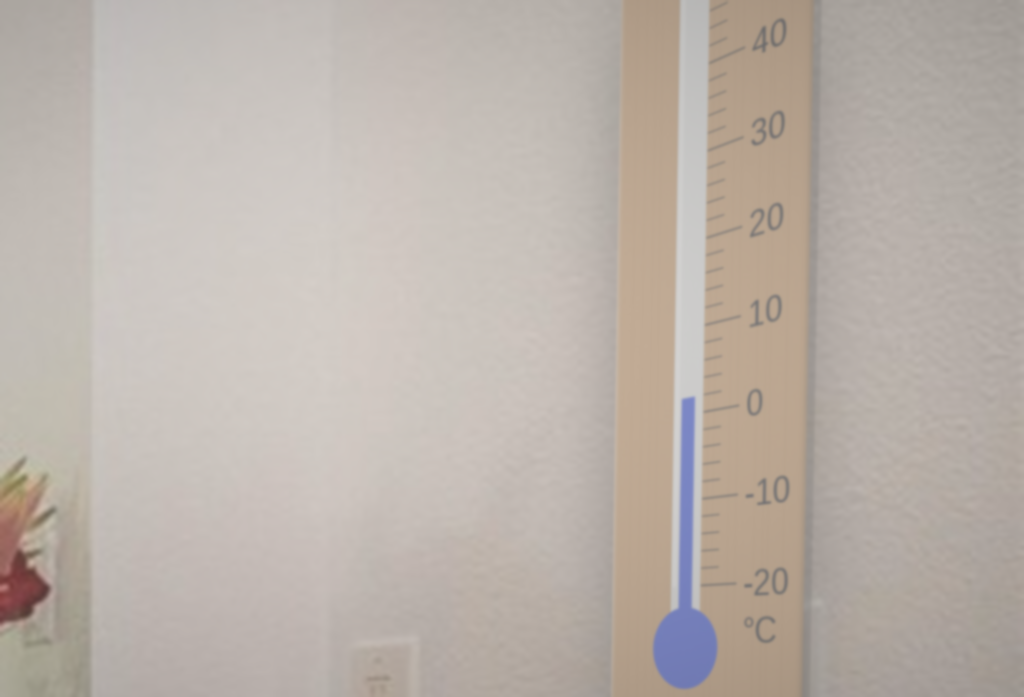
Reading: 2°C
